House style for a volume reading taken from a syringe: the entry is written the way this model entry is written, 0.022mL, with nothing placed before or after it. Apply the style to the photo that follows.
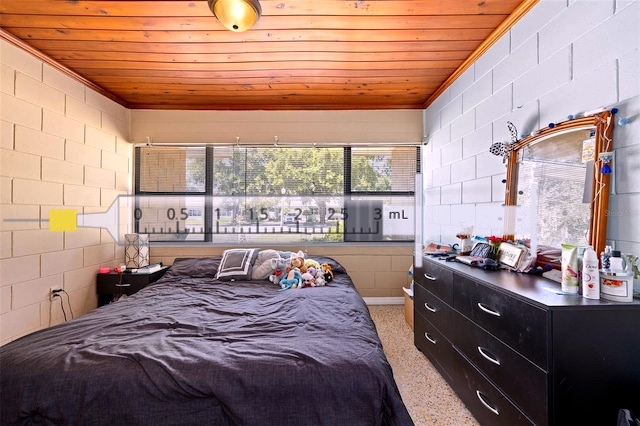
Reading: 2.6mL
